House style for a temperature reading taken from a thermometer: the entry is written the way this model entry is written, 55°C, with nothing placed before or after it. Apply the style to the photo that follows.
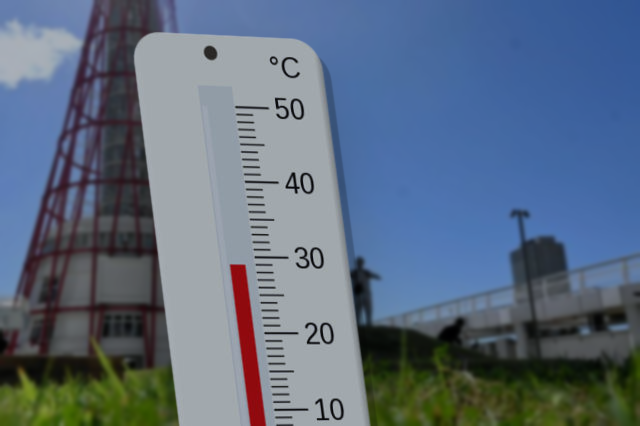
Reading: 29°C
